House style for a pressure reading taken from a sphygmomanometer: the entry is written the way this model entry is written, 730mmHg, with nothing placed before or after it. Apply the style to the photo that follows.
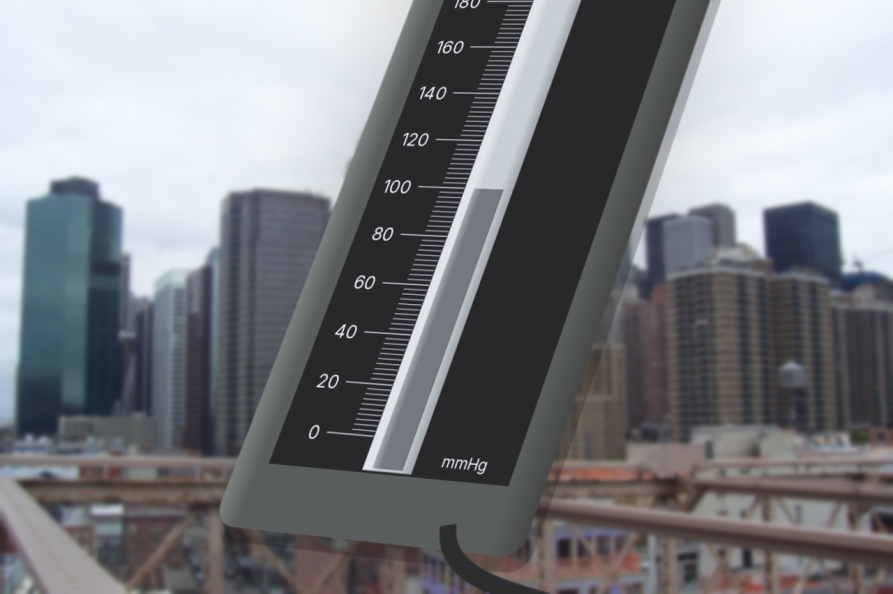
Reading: 100mmHg
